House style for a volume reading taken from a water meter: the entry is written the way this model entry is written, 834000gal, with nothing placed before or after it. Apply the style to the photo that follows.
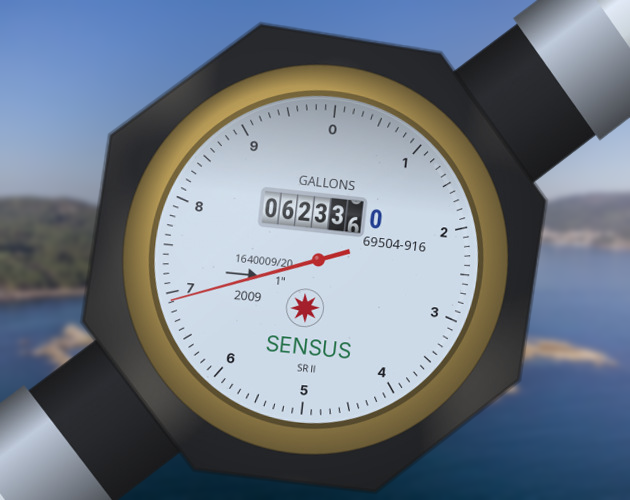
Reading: 623356.9gal
